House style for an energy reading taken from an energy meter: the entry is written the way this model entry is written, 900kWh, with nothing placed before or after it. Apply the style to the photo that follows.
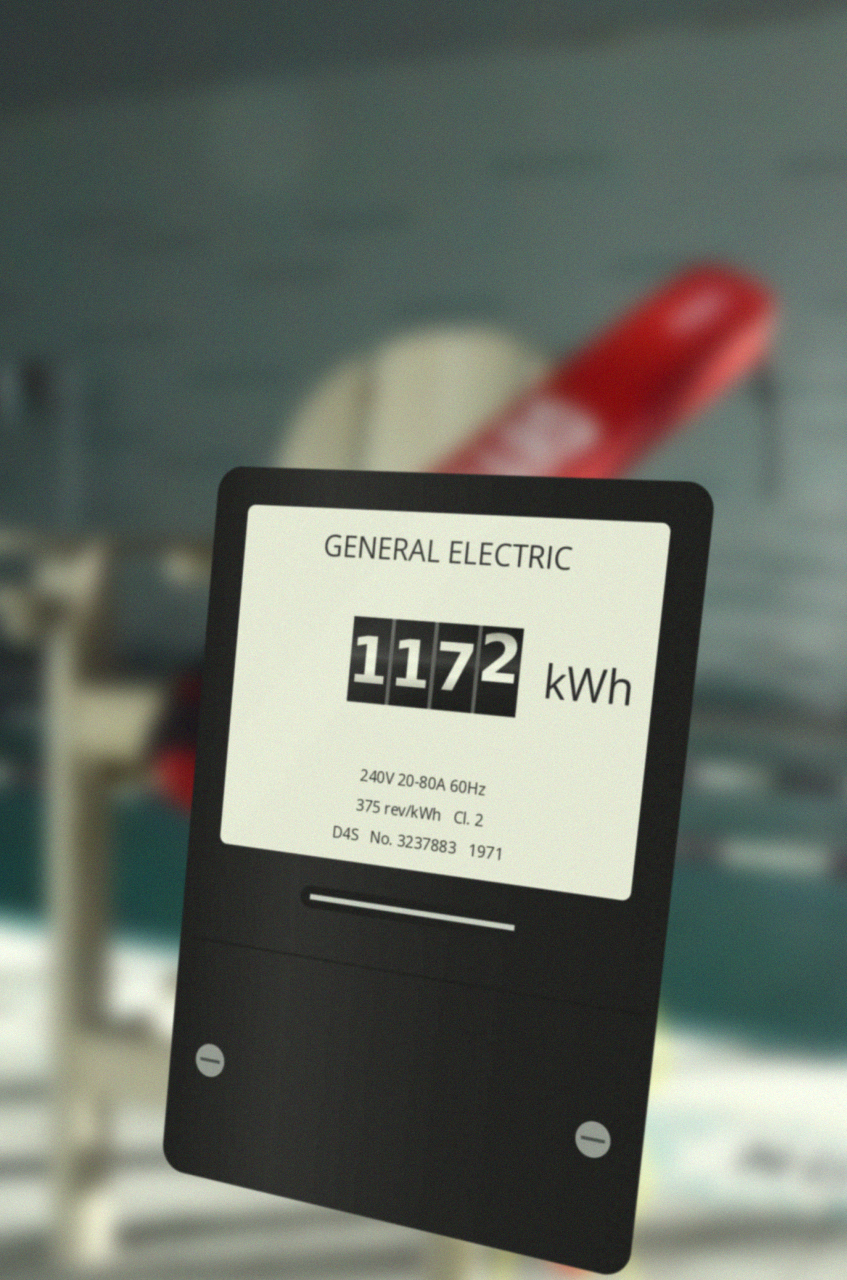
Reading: 1172kWh
